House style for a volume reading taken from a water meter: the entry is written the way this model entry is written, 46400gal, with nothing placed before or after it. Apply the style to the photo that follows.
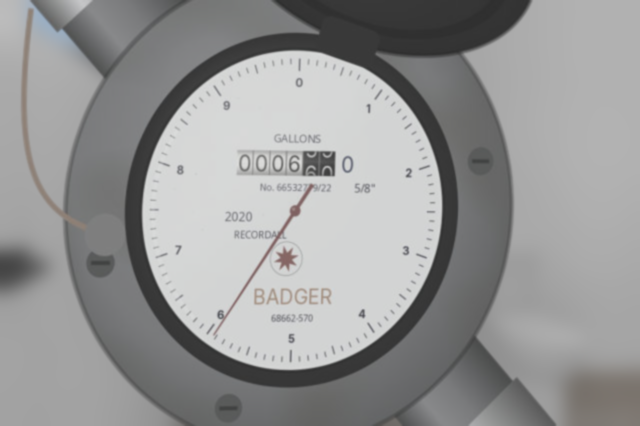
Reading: 6595.9gal
